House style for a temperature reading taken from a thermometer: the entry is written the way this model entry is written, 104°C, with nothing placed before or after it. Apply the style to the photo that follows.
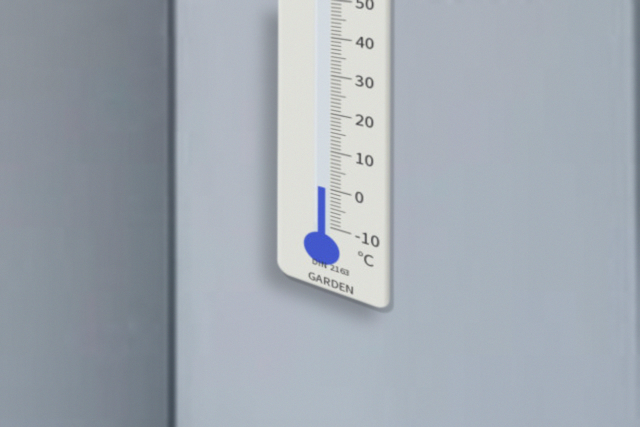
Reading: 0°C
